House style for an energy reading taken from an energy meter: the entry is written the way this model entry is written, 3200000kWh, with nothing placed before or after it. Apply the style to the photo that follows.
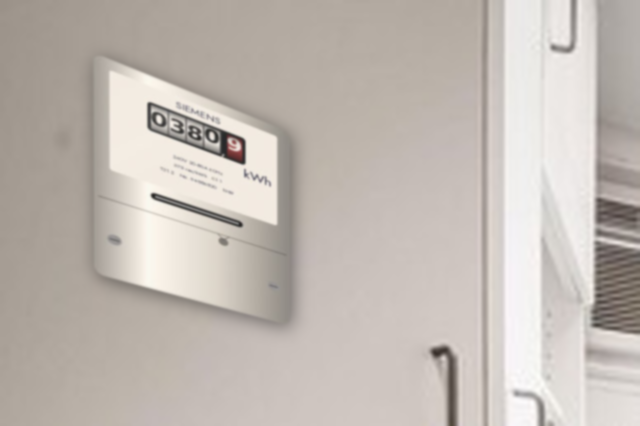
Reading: 380.9kWh
